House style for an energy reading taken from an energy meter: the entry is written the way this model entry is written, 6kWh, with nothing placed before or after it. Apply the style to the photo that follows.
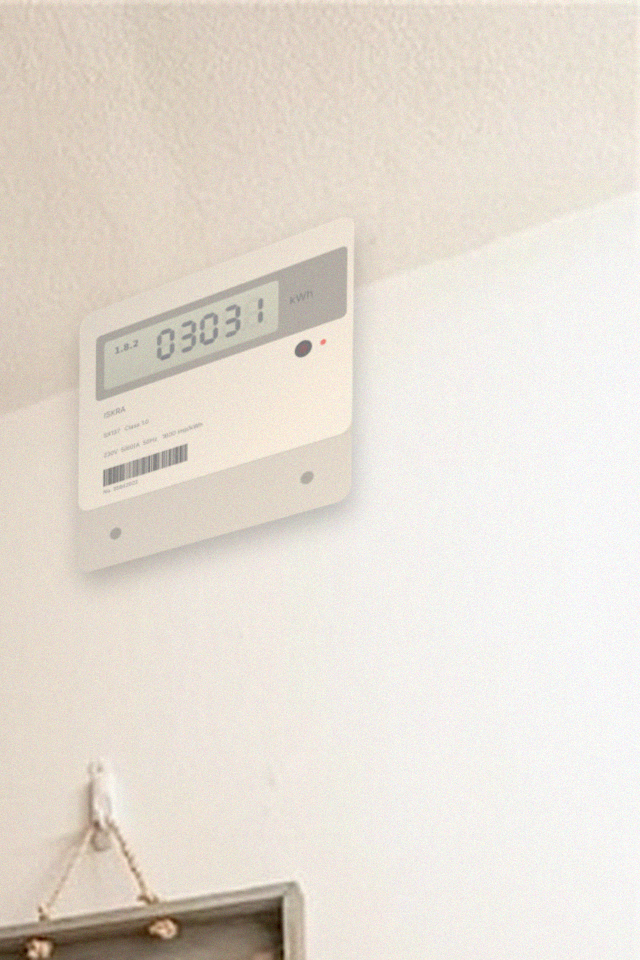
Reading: 3031kWh
